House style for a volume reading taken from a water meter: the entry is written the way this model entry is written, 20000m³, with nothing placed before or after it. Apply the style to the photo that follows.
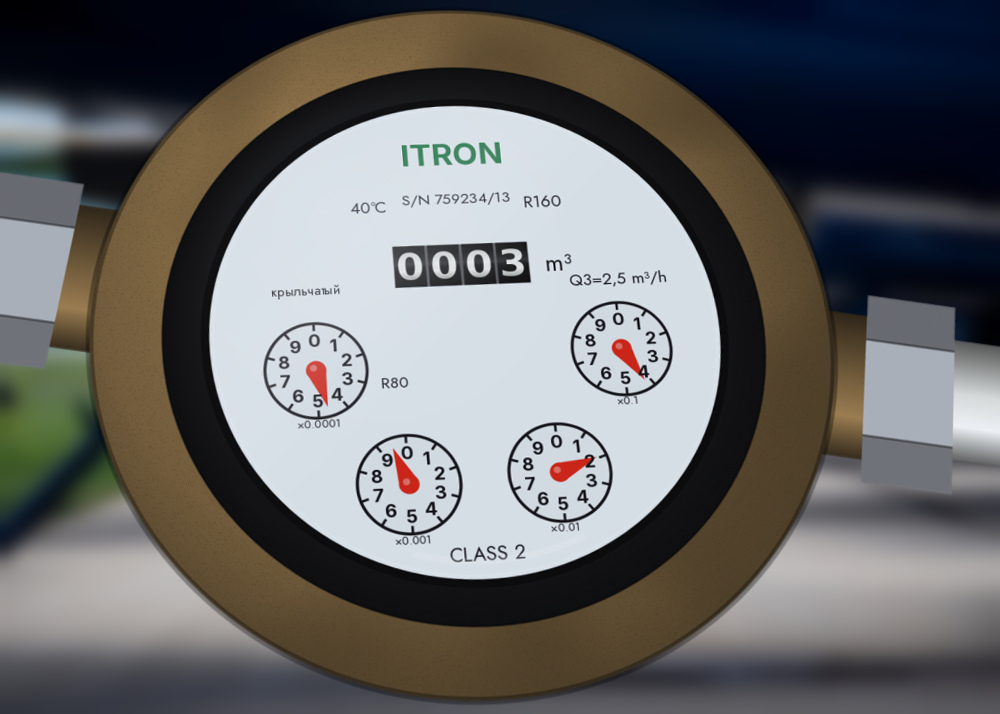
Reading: 3.4194m³
